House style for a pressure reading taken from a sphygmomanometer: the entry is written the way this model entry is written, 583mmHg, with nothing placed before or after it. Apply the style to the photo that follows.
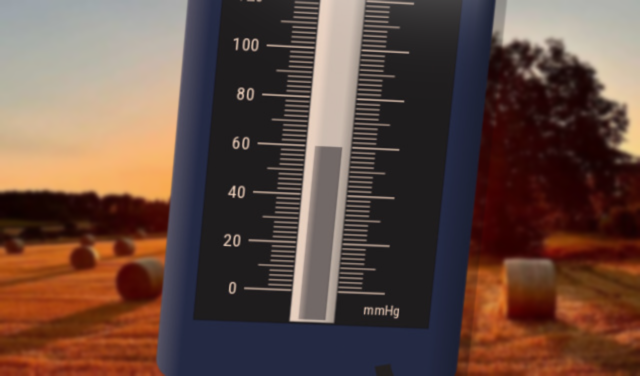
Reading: 60mmHg
